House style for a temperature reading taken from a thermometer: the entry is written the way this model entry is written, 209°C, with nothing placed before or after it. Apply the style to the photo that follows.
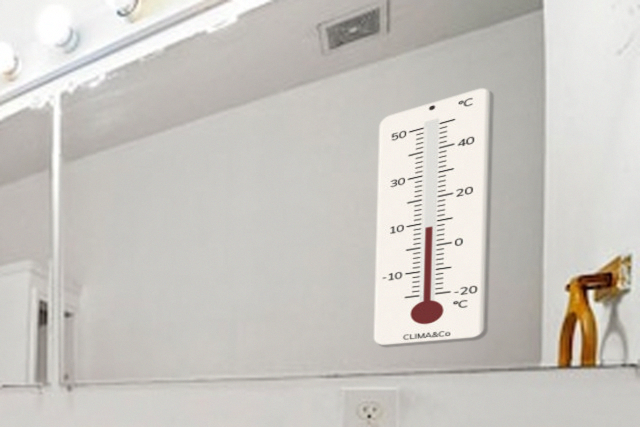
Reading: 8°C
